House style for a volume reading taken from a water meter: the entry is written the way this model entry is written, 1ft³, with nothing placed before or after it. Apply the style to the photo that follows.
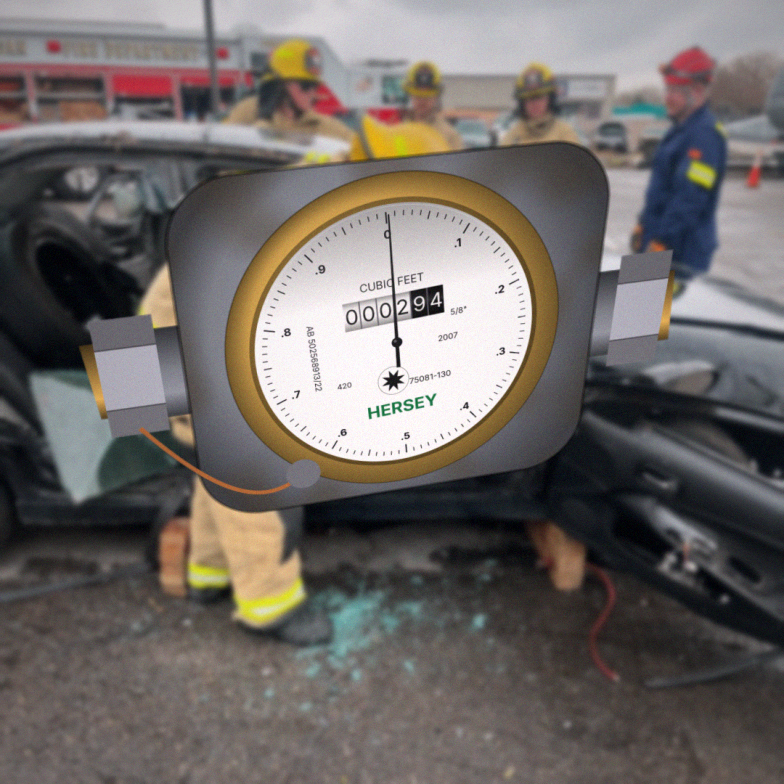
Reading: 294.00ft³
